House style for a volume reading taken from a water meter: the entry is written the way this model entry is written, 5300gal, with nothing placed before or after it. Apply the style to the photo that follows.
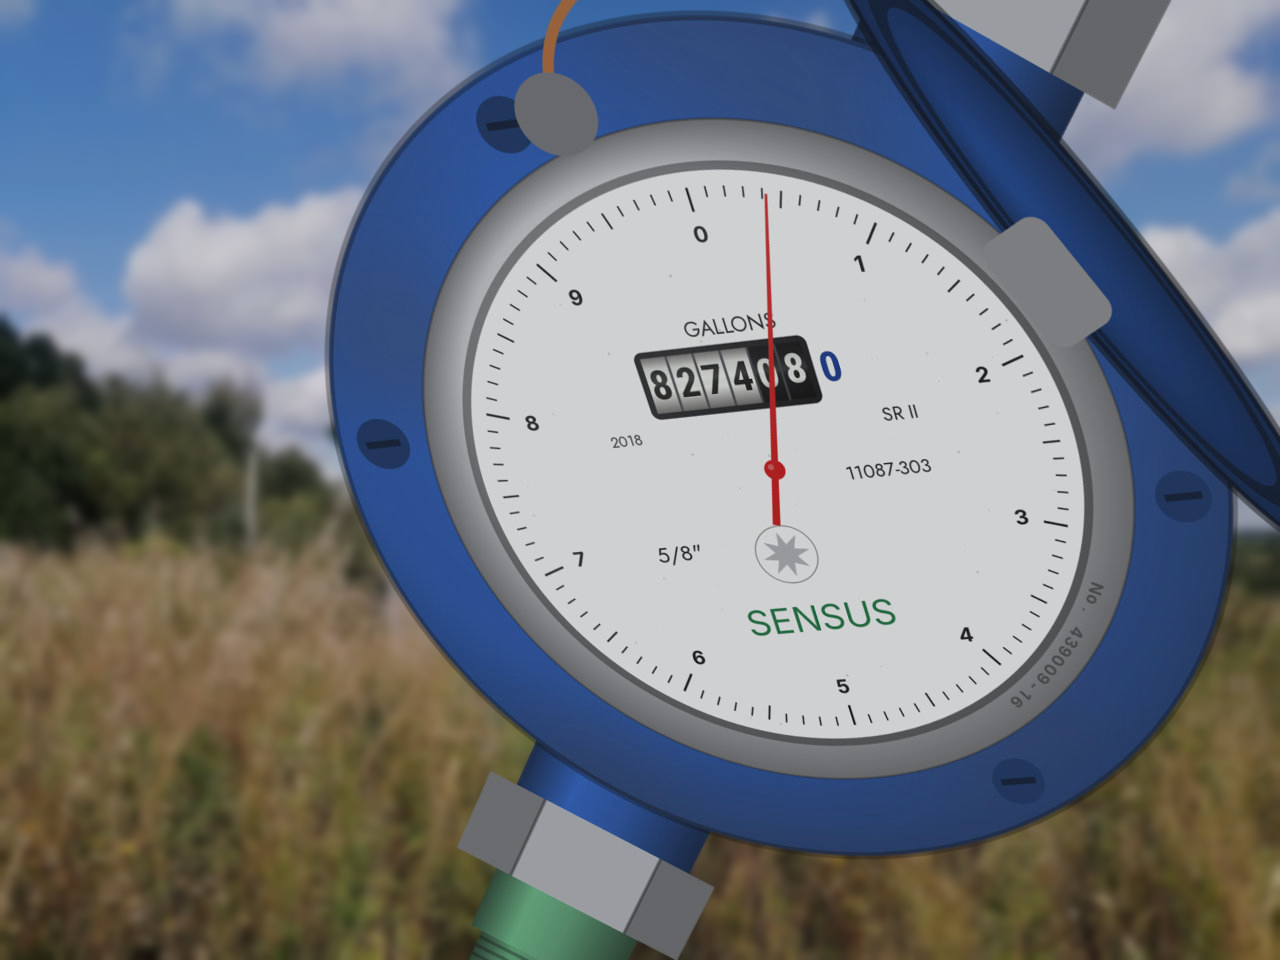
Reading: 8274080.4gal
